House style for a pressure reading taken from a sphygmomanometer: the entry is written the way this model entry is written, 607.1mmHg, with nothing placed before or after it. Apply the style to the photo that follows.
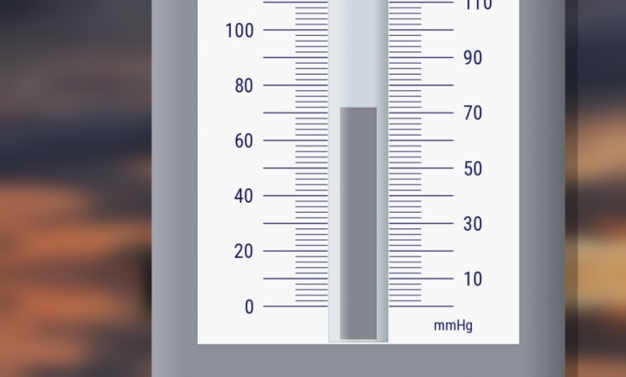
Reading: 72mmHg
